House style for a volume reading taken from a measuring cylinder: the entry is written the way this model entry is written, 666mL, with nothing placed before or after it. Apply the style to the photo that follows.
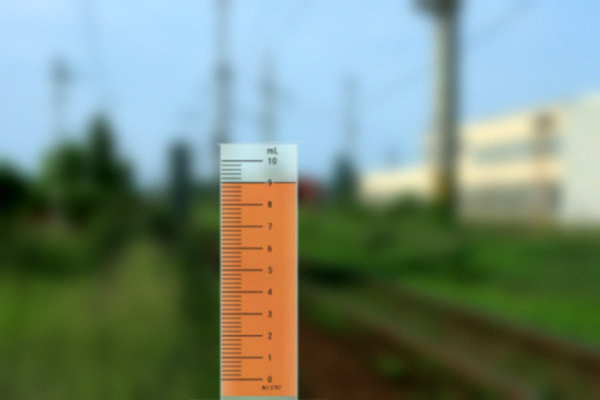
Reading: 9mL
